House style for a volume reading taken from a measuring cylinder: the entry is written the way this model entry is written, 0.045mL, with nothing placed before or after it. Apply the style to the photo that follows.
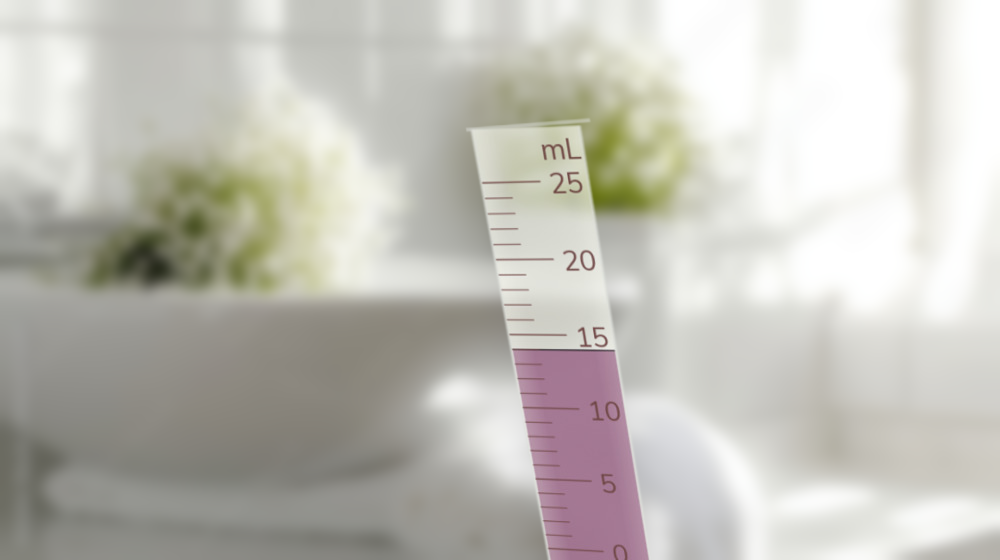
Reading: 14mL
